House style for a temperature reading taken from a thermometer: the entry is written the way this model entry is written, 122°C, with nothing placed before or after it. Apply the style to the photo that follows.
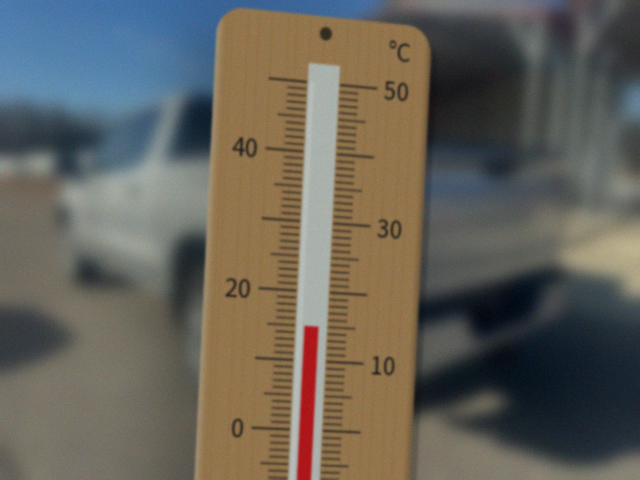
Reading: 15°C
